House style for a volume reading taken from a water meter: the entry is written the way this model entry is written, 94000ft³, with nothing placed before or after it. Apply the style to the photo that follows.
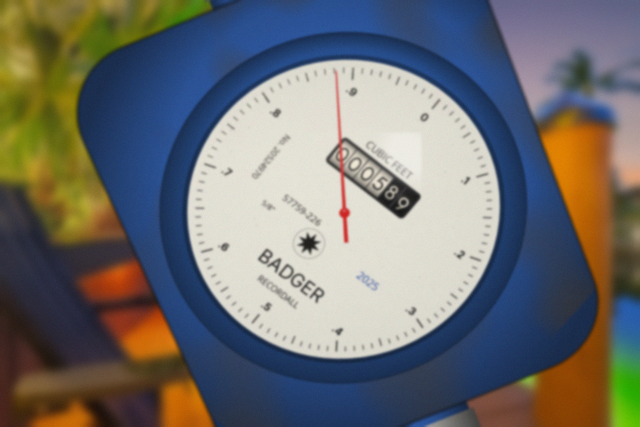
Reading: 588.88ft³
